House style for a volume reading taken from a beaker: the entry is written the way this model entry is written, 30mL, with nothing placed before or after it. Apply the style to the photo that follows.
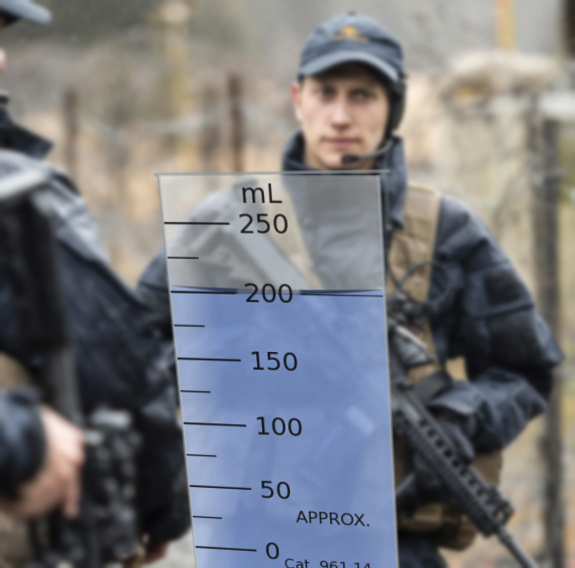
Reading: 200mL
